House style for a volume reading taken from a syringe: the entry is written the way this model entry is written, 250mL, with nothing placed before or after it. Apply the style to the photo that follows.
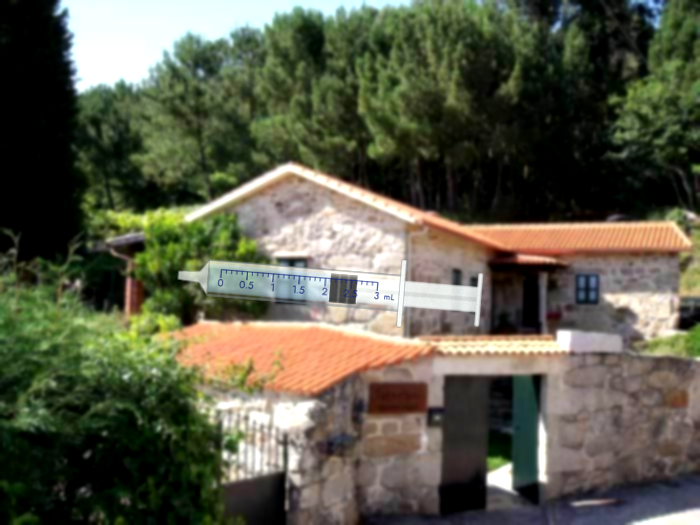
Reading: 2.1mL
